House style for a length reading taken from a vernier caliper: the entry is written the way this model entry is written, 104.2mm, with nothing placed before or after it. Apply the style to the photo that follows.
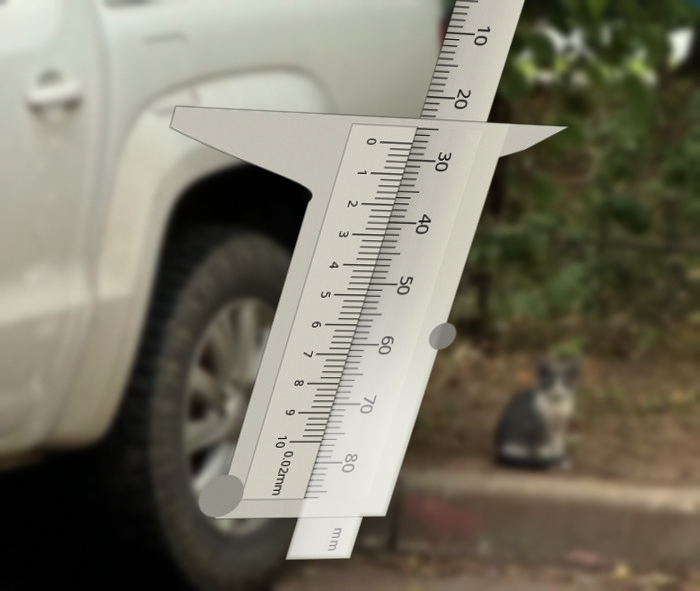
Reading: 27.4mm
